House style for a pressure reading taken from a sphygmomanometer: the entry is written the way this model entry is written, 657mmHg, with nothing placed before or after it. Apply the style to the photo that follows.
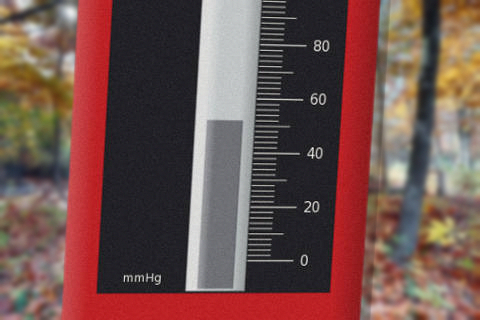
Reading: 52mmHg
